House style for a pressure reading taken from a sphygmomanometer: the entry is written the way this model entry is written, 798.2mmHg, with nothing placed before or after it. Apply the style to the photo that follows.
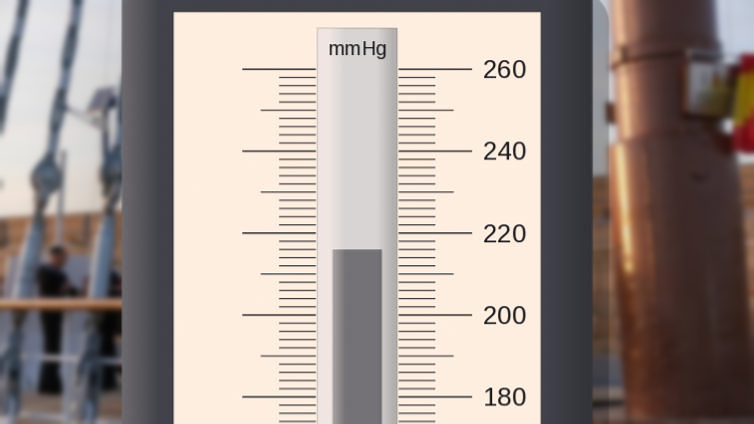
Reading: 216mmHg
